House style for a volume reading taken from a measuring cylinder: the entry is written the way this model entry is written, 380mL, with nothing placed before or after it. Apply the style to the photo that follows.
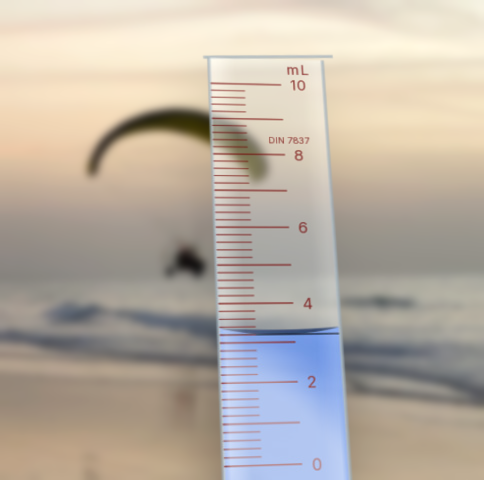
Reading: 3.2mL
